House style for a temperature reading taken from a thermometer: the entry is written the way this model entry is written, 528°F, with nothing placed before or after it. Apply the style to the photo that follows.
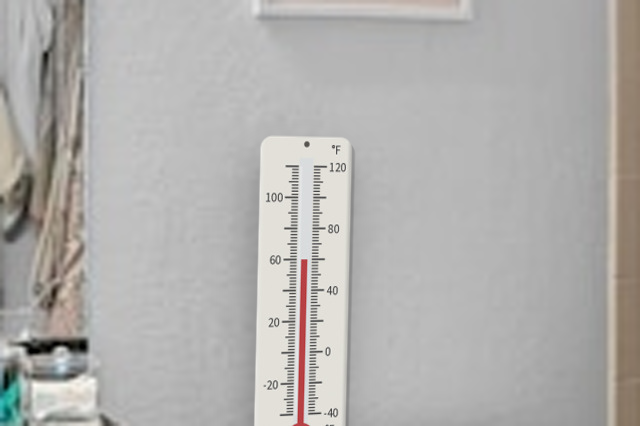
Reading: 60°F
